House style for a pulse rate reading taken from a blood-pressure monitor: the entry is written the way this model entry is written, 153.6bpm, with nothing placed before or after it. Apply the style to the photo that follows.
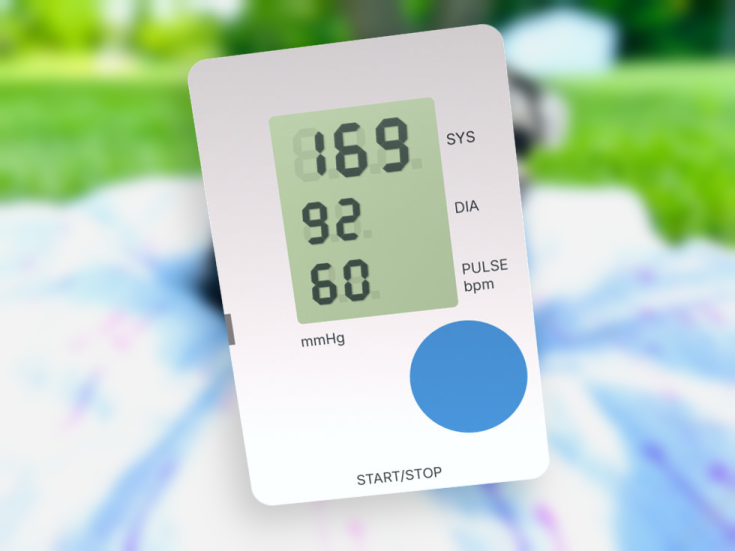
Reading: 60bpm
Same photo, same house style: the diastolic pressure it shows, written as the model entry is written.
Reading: 92mmHg
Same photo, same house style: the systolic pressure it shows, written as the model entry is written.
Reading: 169mmHg
